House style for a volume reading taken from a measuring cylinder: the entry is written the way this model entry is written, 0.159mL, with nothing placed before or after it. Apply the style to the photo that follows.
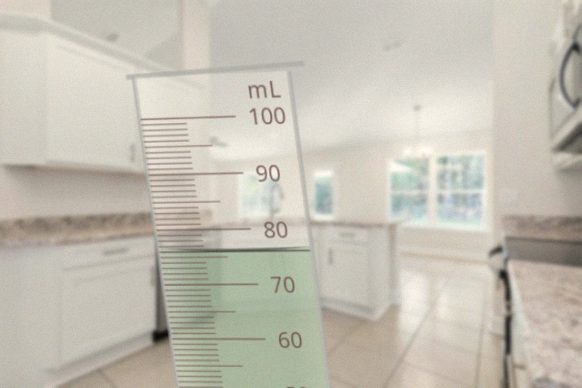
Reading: 76mL
